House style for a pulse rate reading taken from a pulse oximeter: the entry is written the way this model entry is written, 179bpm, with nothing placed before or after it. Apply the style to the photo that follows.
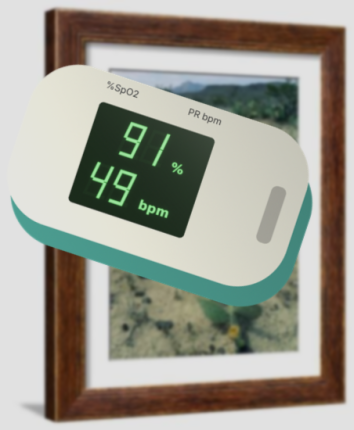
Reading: 49bpm
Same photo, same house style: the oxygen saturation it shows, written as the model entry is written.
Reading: 91%
